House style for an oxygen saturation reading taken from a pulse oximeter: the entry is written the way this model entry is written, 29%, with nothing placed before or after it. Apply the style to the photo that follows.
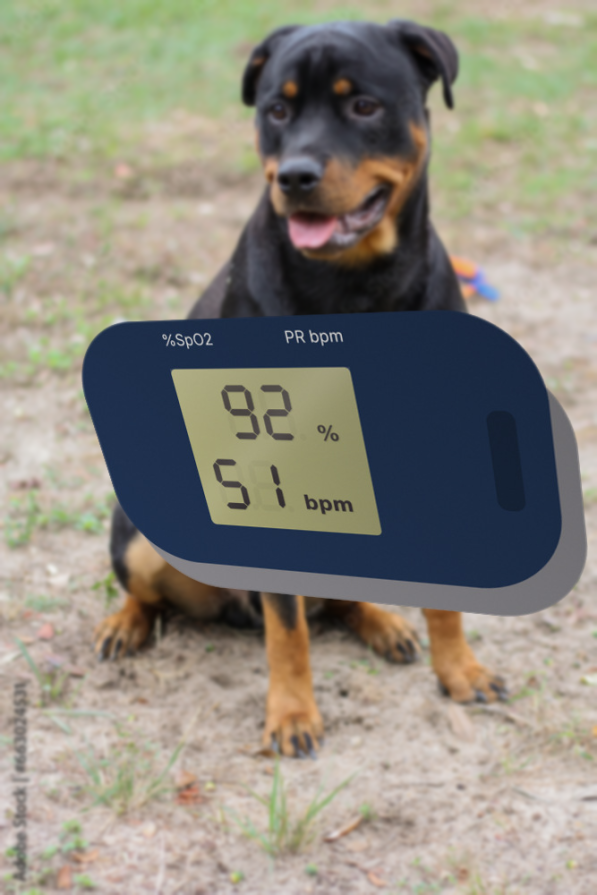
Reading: 92%
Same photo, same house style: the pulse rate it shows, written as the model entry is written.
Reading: 51bpm
